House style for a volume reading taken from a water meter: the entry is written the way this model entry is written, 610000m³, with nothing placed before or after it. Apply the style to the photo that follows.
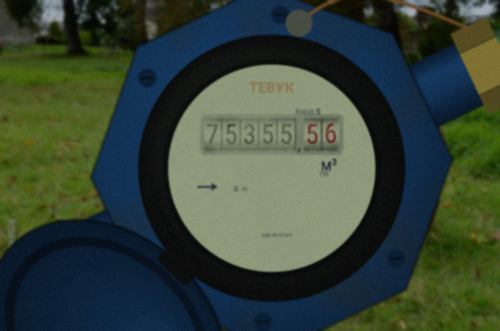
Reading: 75355.56m³
